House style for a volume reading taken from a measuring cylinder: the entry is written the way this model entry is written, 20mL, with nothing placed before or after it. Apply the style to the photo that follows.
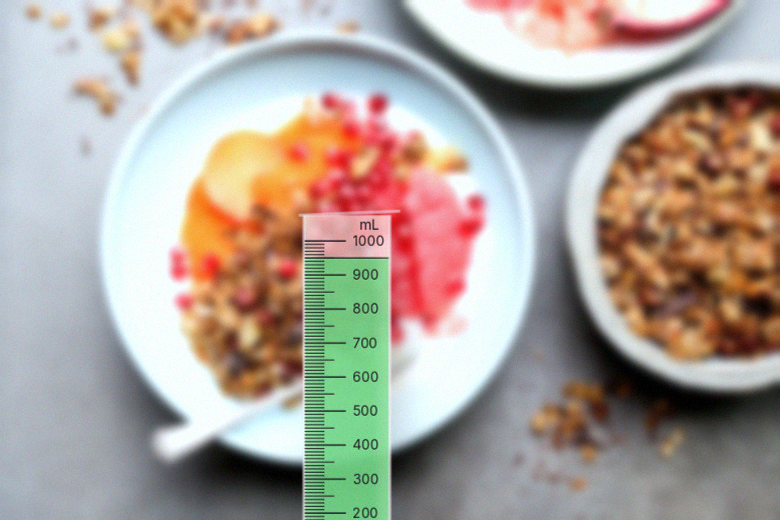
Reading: 950mL
